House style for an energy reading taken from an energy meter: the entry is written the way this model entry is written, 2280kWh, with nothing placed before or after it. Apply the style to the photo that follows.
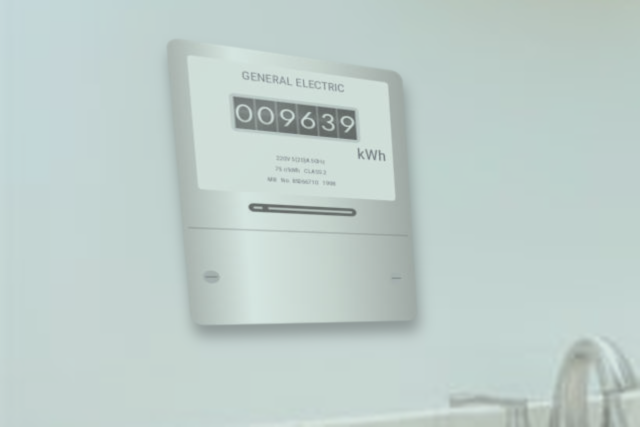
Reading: 9639kWh
